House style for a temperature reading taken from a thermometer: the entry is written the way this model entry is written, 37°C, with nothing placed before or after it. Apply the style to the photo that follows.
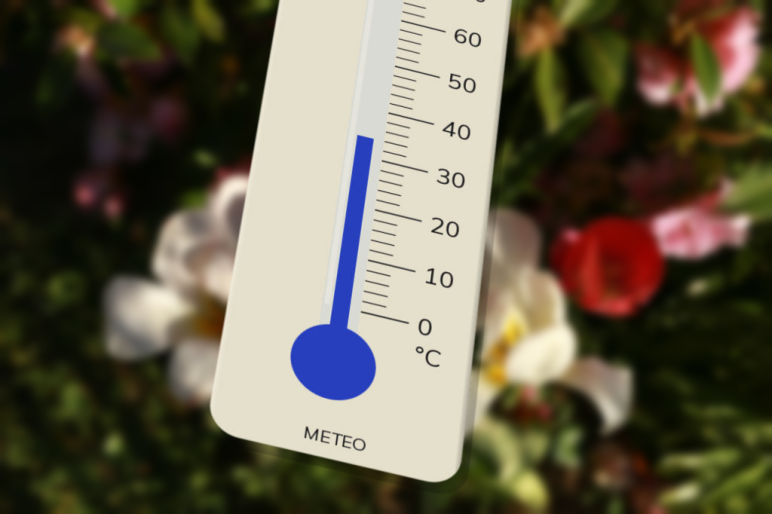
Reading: 34°C
